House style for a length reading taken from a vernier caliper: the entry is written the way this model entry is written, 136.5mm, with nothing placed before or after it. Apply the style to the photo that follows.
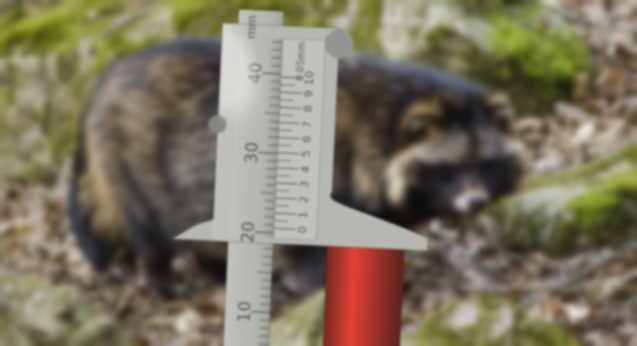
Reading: 20.6mm
